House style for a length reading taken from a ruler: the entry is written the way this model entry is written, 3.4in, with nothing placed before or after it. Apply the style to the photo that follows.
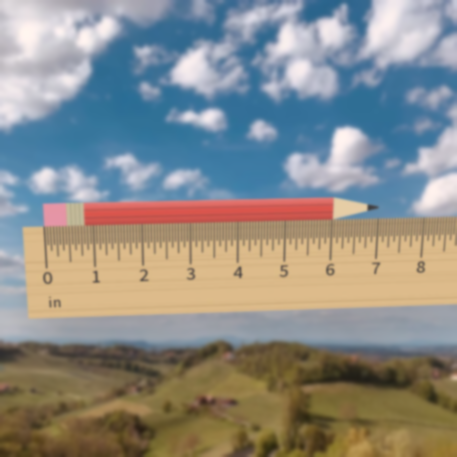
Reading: 7in
